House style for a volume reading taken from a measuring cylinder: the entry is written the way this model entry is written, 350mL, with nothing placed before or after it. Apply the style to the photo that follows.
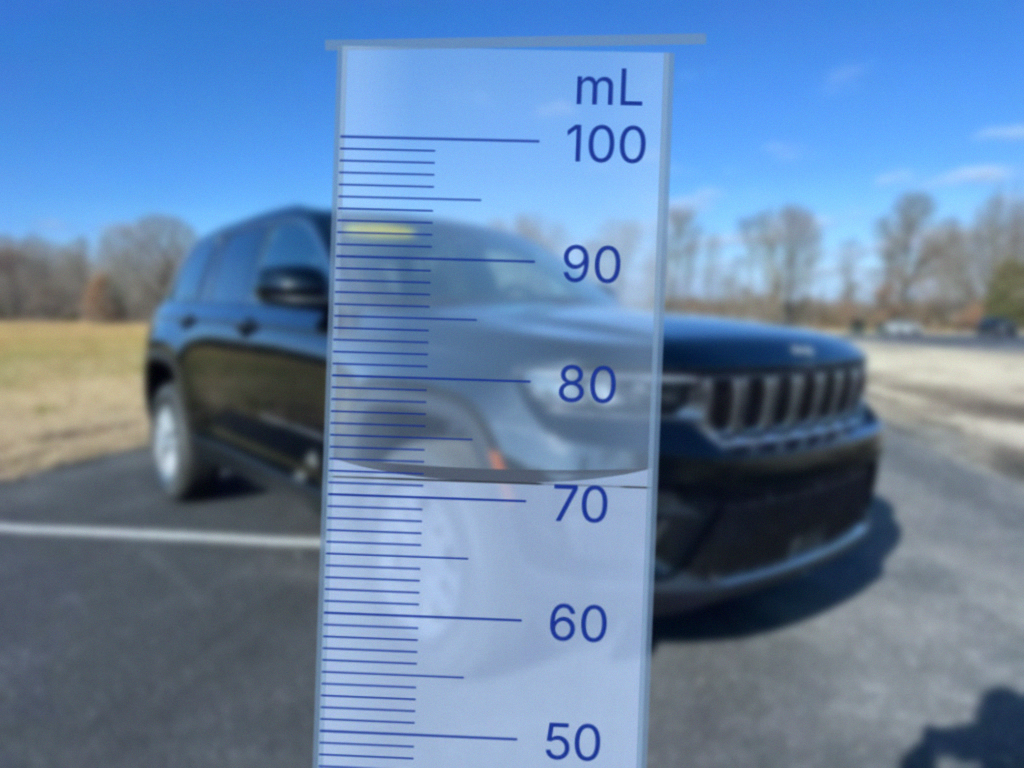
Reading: 71.5mL
